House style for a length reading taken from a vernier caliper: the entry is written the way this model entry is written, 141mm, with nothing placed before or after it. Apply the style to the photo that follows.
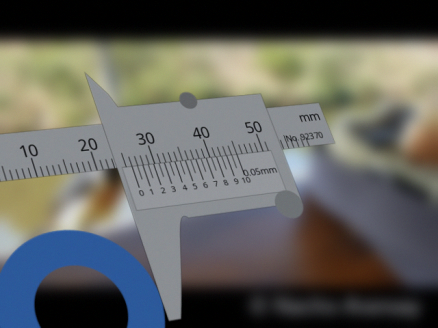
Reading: 26.0mm
